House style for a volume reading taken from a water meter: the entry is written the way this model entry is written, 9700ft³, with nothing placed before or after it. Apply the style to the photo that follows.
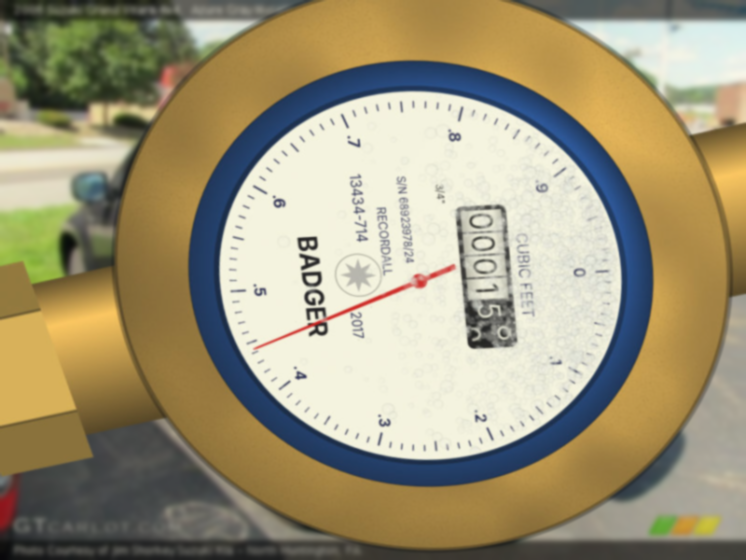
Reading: 158.44ft³
